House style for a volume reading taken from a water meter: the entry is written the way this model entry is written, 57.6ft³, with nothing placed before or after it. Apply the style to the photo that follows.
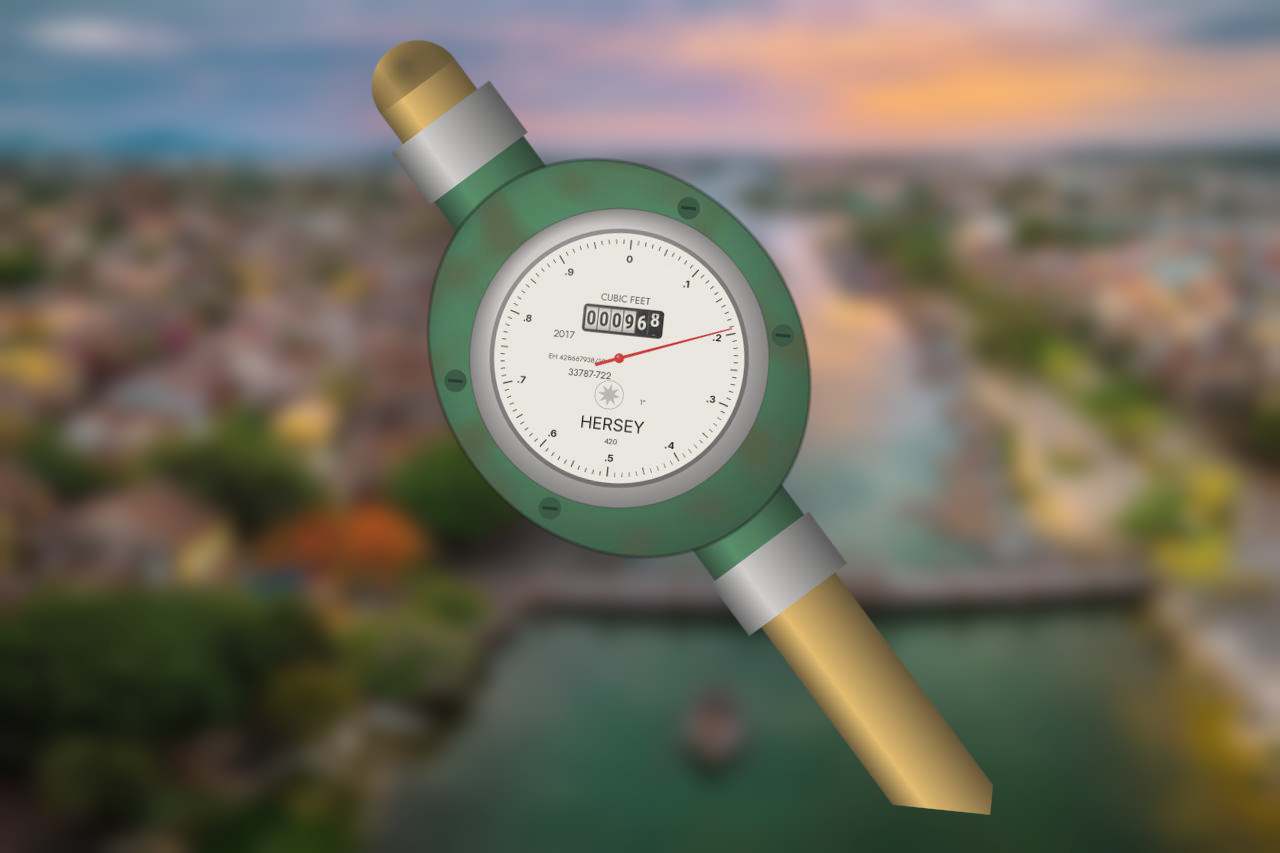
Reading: 968.19ft³
